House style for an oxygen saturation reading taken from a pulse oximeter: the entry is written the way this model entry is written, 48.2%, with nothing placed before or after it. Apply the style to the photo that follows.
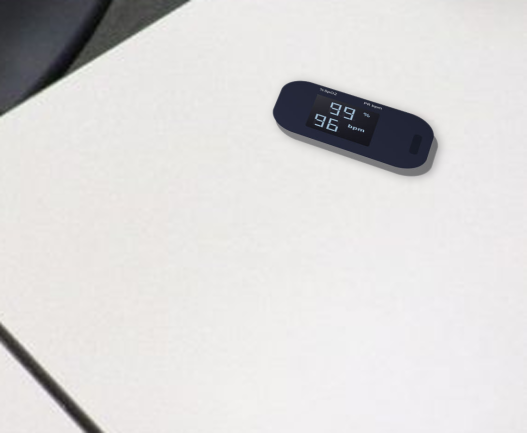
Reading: 99%
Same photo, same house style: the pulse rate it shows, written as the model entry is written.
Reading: 96bpm
